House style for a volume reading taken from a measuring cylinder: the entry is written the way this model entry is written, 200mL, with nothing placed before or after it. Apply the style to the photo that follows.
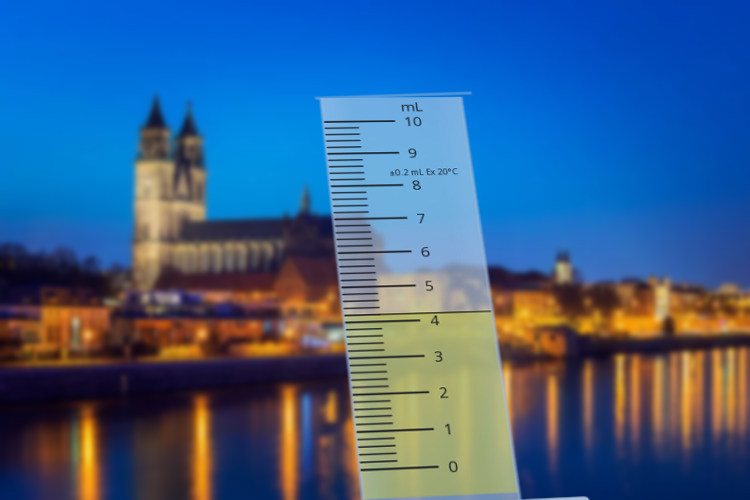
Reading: 4.2mL
